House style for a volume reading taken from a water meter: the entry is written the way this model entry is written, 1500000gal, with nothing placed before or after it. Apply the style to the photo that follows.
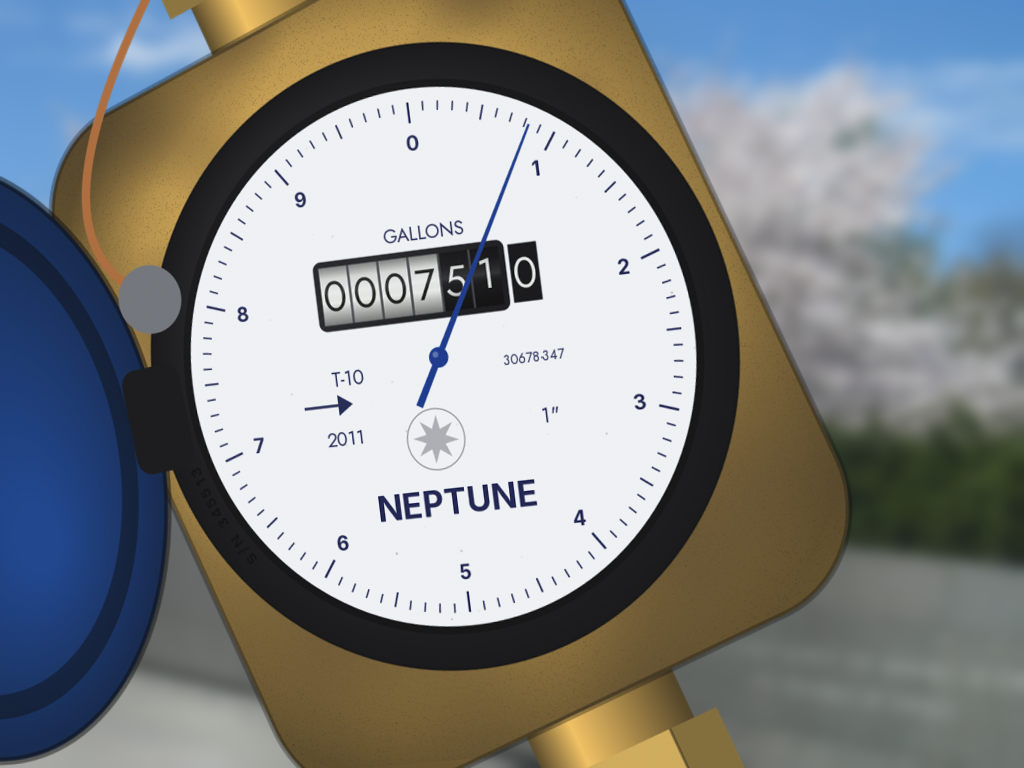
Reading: 7510.8gal
